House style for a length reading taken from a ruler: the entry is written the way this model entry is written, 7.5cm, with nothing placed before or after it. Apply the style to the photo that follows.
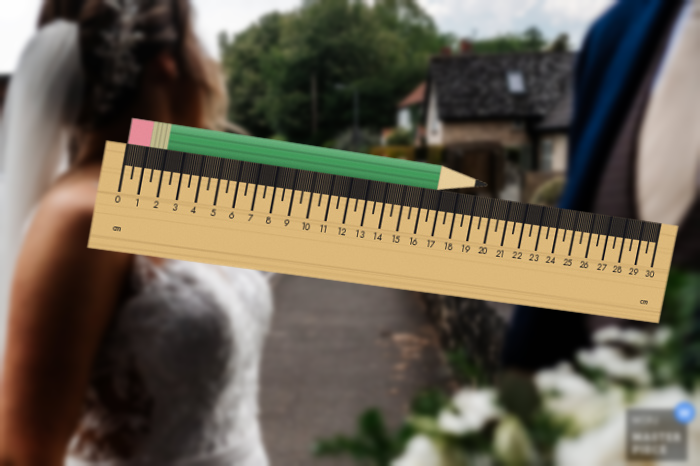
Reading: 19.5cm
